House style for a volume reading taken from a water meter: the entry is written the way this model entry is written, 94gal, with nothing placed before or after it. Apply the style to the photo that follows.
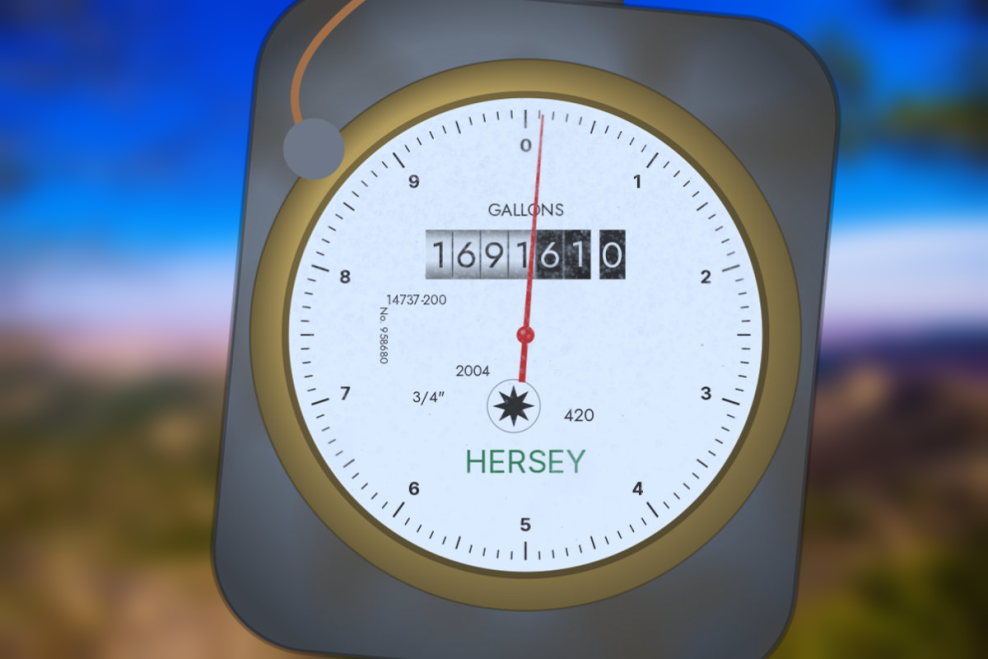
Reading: 1691610.1gal
